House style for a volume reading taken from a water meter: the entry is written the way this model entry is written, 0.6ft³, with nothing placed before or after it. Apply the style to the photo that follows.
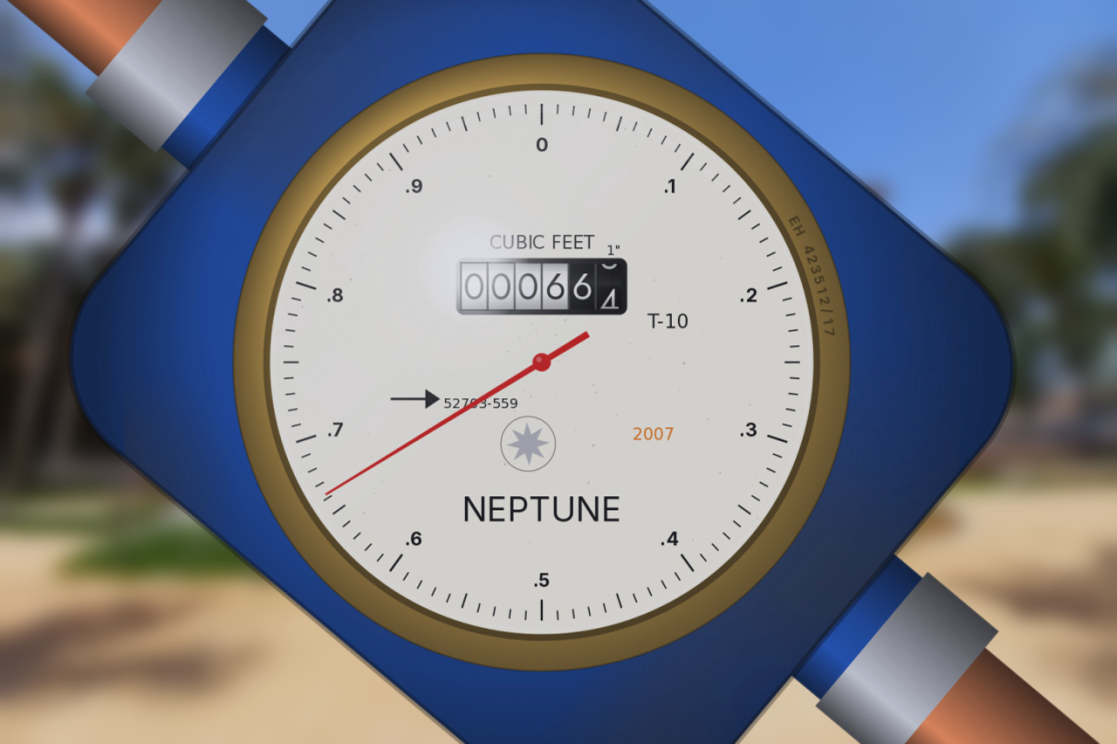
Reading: 663.66ft³
